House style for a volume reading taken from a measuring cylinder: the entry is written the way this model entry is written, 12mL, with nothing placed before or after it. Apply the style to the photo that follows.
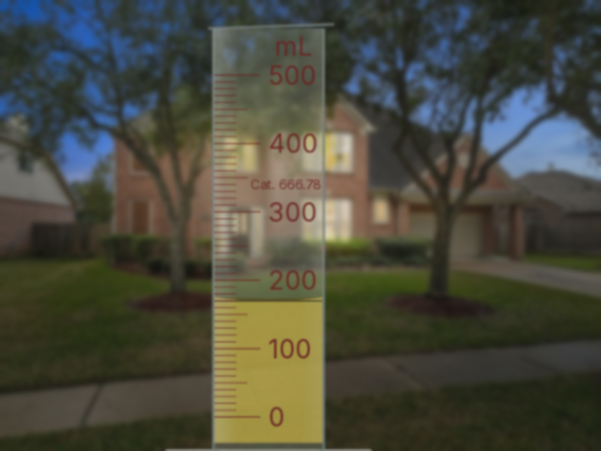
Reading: 170mL
